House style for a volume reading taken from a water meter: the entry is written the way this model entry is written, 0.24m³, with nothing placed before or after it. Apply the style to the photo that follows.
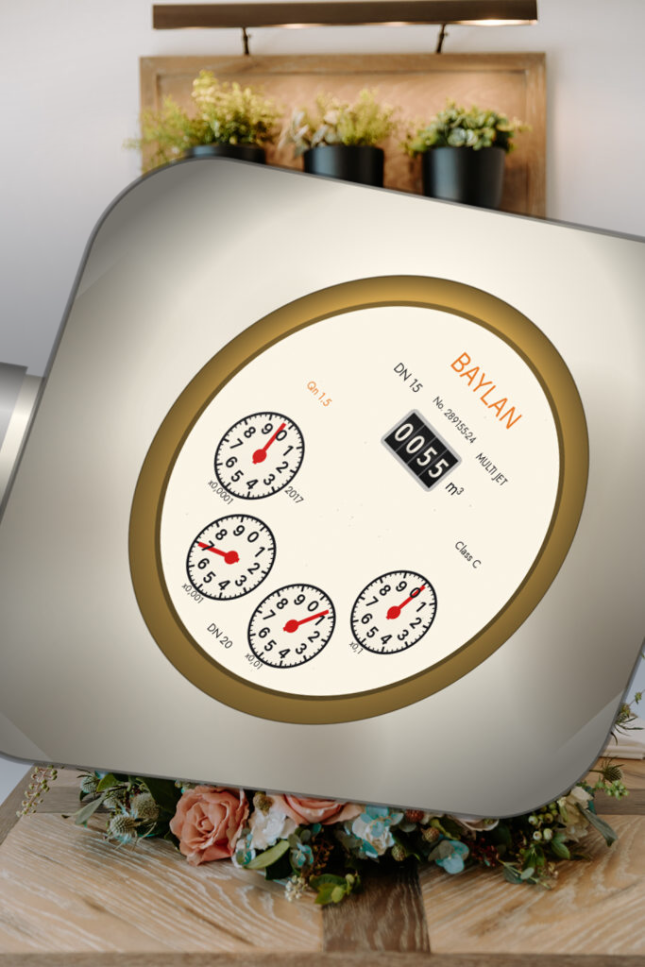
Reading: 55.0069m³
